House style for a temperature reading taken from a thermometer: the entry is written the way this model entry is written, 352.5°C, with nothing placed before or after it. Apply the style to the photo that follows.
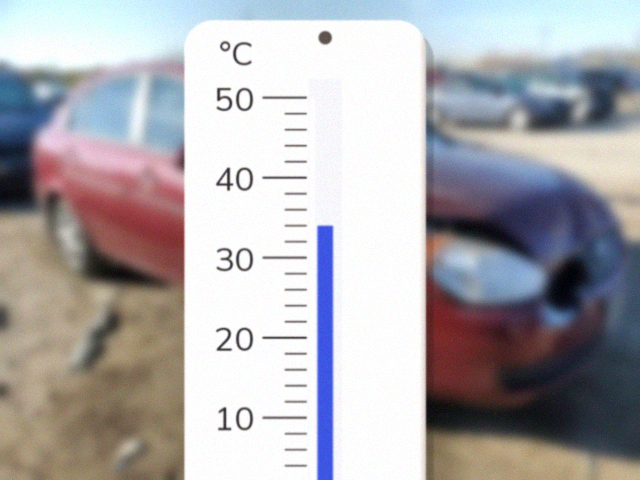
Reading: 34°C
